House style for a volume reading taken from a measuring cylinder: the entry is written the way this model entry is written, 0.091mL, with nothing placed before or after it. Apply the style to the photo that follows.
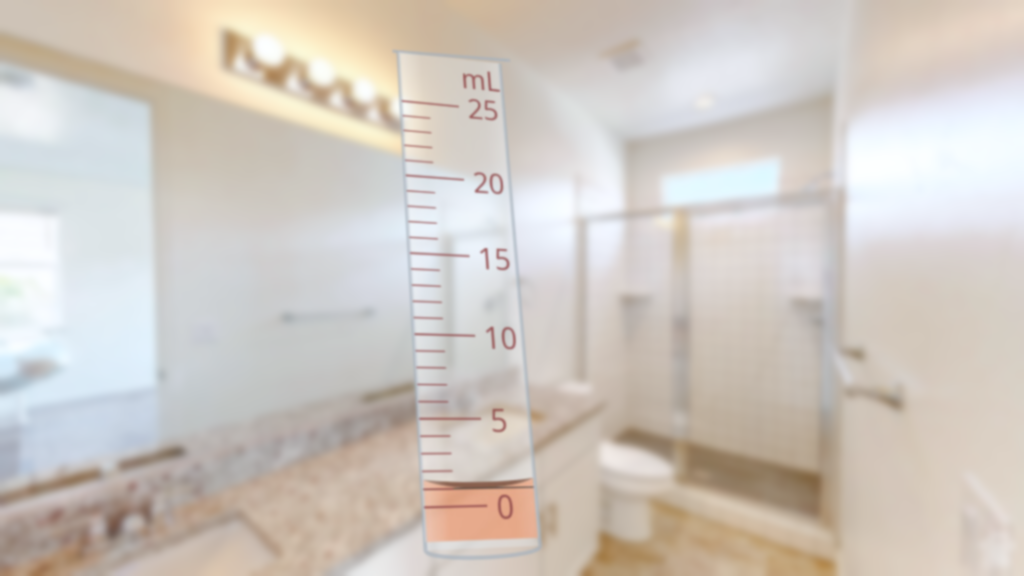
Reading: 1mL
